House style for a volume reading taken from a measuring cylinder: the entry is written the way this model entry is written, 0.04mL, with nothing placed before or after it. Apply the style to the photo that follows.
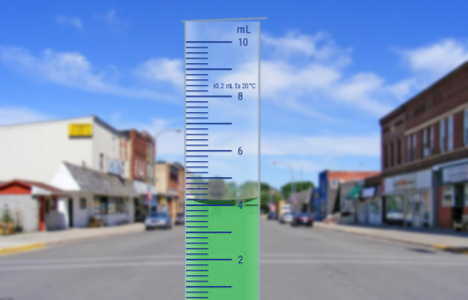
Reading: 4mL
